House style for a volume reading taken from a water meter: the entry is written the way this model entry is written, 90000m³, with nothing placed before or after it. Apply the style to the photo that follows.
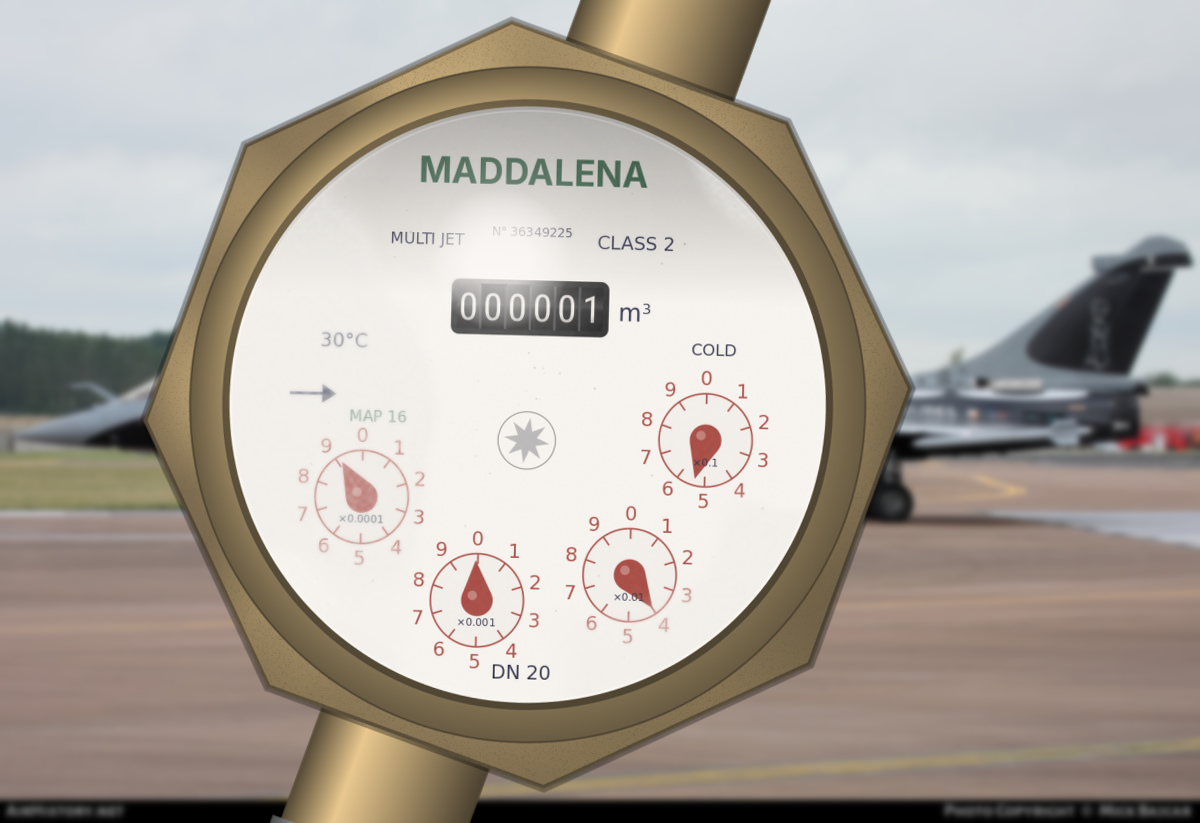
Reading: 1.5399m³
